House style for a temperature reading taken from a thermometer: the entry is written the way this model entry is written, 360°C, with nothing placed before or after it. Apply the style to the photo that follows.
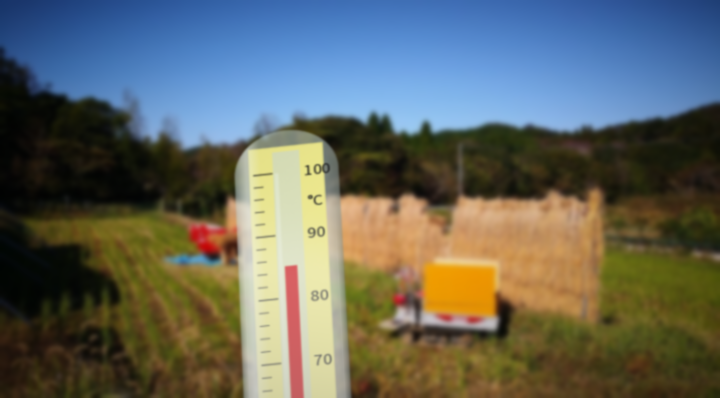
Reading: 85°C
